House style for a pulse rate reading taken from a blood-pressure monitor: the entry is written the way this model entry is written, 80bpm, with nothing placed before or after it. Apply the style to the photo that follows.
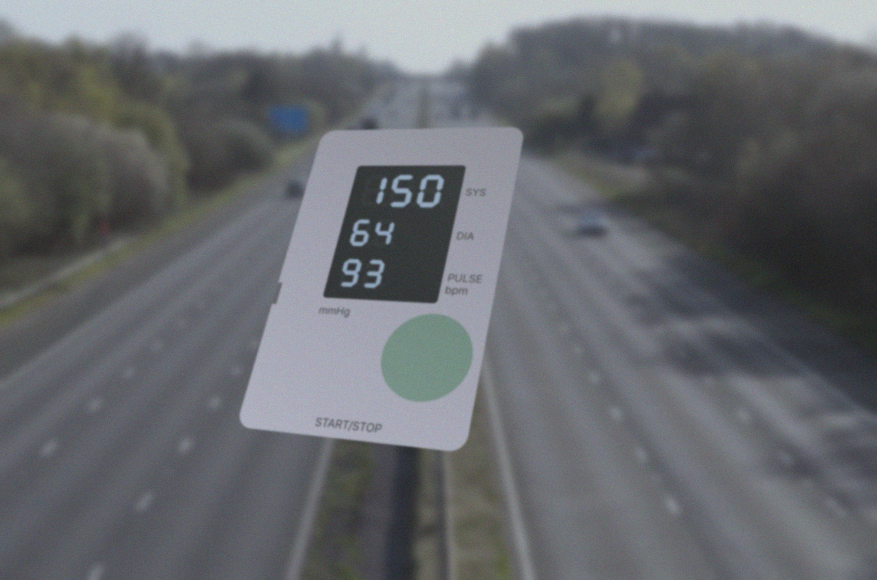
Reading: 93bpm
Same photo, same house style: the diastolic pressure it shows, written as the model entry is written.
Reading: 64mmHg
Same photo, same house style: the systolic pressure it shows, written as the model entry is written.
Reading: 150mmHg
